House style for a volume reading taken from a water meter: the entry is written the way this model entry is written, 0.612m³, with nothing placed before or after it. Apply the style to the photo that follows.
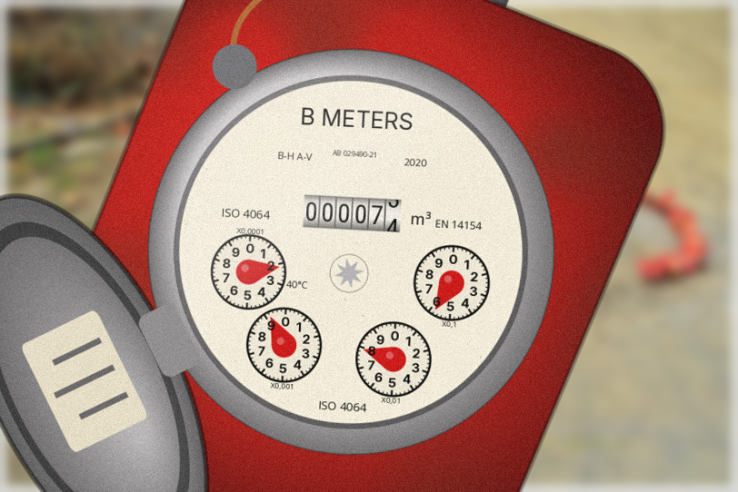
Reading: 73.5792m³
